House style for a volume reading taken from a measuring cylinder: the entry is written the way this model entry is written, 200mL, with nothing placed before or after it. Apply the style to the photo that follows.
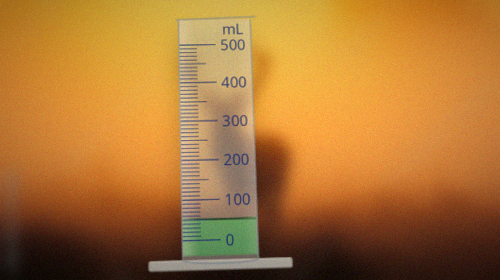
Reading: 50mL
